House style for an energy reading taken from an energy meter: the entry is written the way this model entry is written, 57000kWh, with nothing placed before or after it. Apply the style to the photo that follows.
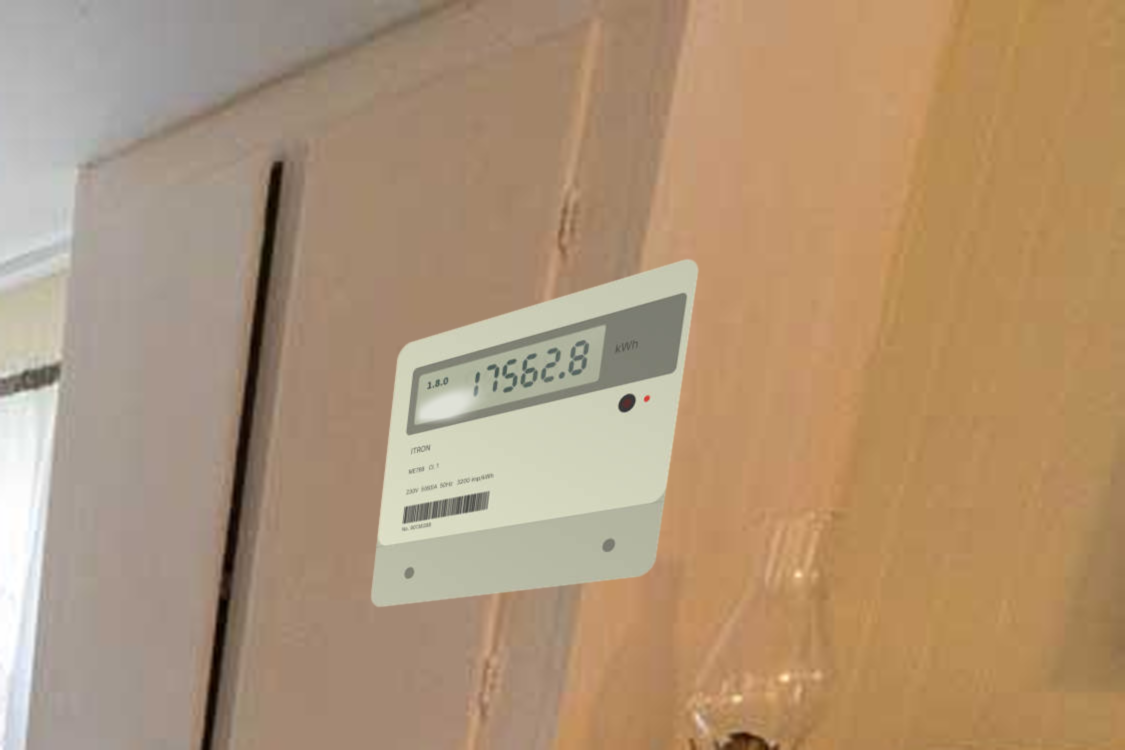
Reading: 17562.8kWh
